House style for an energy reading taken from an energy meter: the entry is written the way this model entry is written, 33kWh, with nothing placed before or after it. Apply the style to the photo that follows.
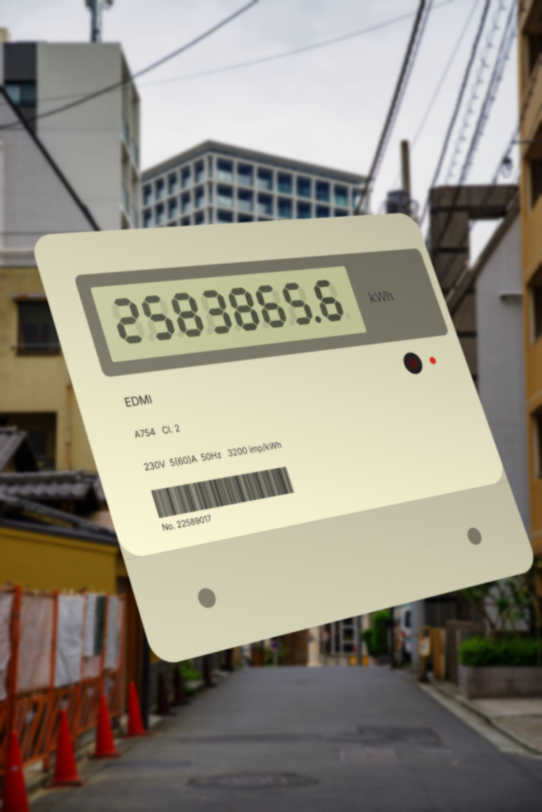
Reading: 2583865.6kWh
